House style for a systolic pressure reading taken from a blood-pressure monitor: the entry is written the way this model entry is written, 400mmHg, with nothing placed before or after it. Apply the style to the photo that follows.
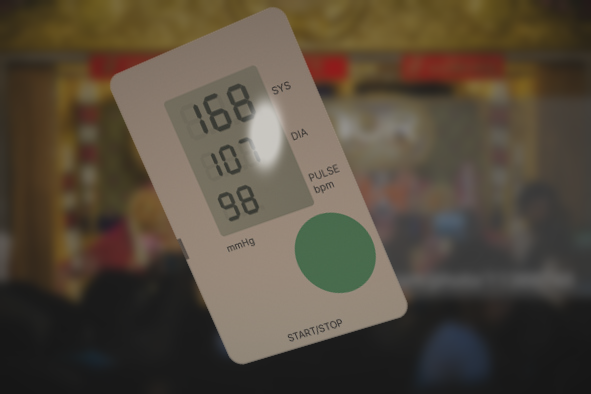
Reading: 168mmHg
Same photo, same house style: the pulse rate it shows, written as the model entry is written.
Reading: 98bpm
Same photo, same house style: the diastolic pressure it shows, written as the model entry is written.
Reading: 107mmHg
